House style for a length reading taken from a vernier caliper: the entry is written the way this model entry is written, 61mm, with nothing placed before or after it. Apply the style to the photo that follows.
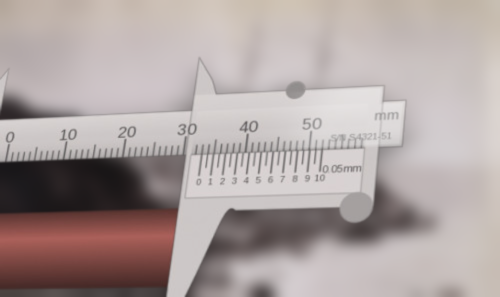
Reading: 33.0mm
